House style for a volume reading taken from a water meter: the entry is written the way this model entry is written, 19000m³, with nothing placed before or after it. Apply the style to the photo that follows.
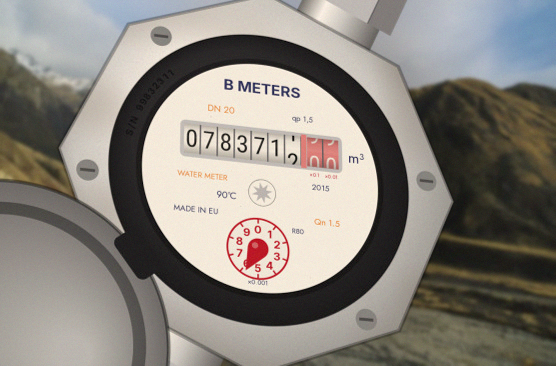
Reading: 783711.995m³
